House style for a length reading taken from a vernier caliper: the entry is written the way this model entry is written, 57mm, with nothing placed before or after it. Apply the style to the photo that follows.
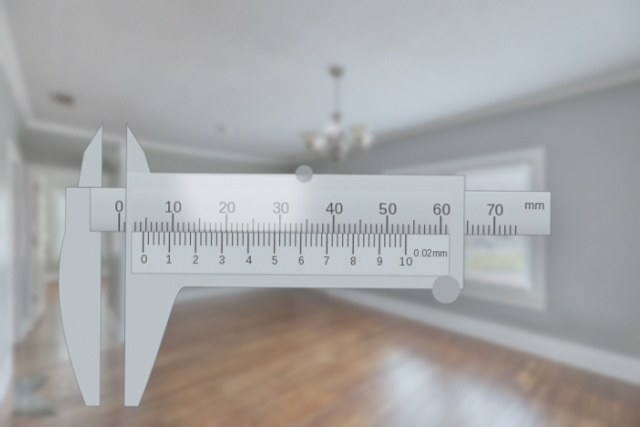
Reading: 4.5mm
